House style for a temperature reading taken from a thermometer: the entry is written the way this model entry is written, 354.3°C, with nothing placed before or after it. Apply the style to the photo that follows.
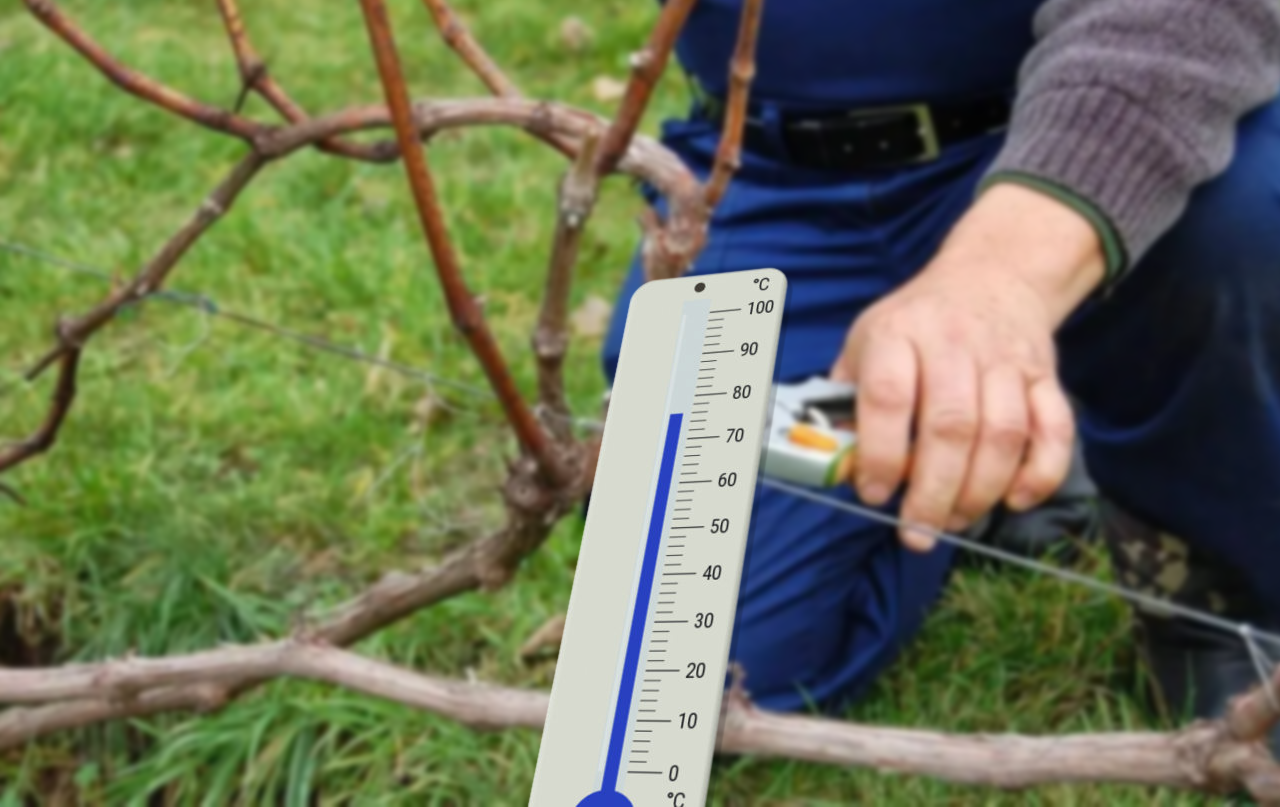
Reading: 76°C
